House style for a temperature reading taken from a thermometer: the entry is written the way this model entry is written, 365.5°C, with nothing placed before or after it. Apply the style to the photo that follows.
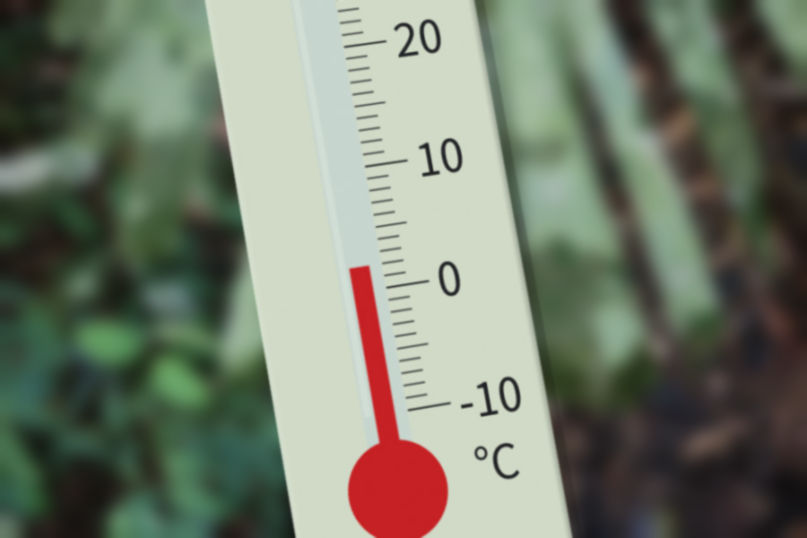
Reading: 2°C
